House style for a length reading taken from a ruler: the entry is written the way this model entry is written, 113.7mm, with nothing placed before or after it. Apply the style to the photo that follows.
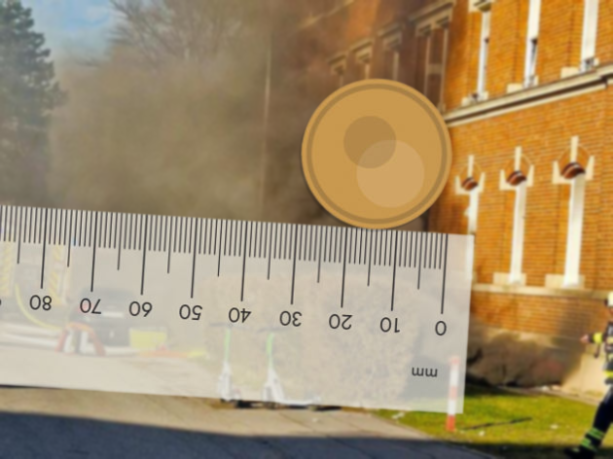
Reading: 30mm
